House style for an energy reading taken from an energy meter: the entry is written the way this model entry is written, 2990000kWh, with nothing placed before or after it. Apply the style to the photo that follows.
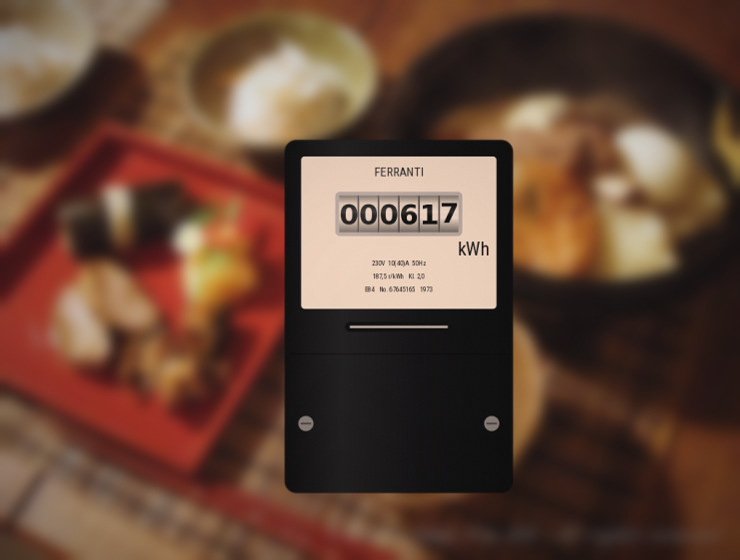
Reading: 617kWh
